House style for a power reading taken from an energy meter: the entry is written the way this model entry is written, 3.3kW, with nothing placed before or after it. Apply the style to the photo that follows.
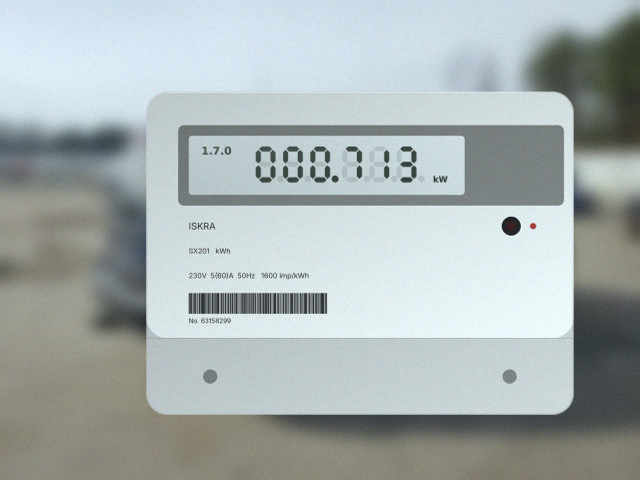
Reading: 0.713kW
